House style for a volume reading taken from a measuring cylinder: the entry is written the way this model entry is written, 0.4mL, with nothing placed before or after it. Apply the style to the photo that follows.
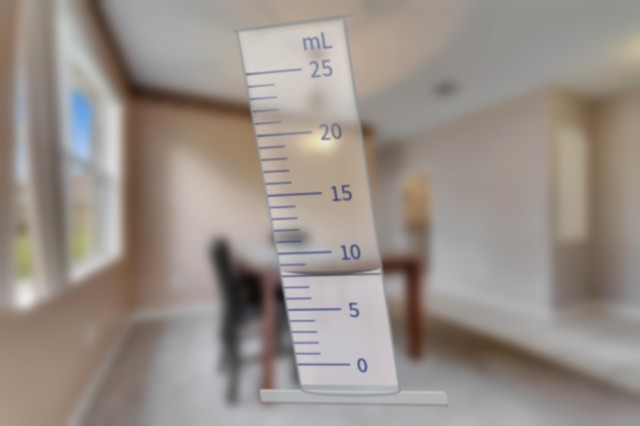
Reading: 8mL
